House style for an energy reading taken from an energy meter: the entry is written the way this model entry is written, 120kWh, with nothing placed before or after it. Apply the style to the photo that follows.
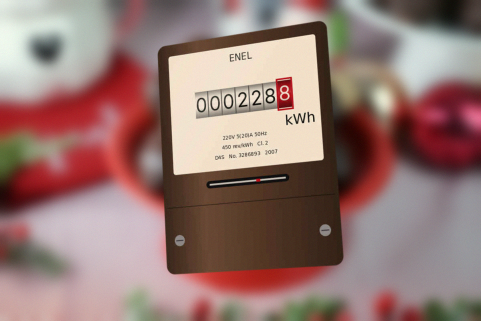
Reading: 228.8kWh
